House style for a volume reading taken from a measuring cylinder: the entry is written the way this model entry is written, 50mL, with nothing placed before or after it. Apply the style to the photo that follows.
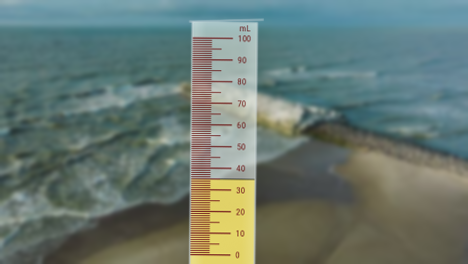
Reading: 35mL
